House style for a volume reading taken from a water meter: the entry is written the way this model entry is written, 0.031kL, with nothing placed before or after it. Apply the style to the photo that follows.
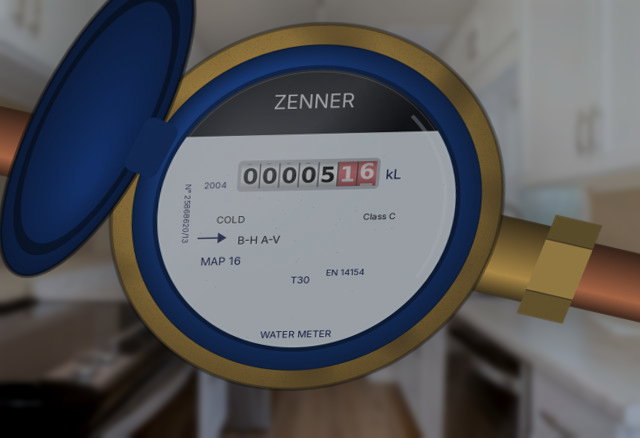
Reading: 5.16kL
